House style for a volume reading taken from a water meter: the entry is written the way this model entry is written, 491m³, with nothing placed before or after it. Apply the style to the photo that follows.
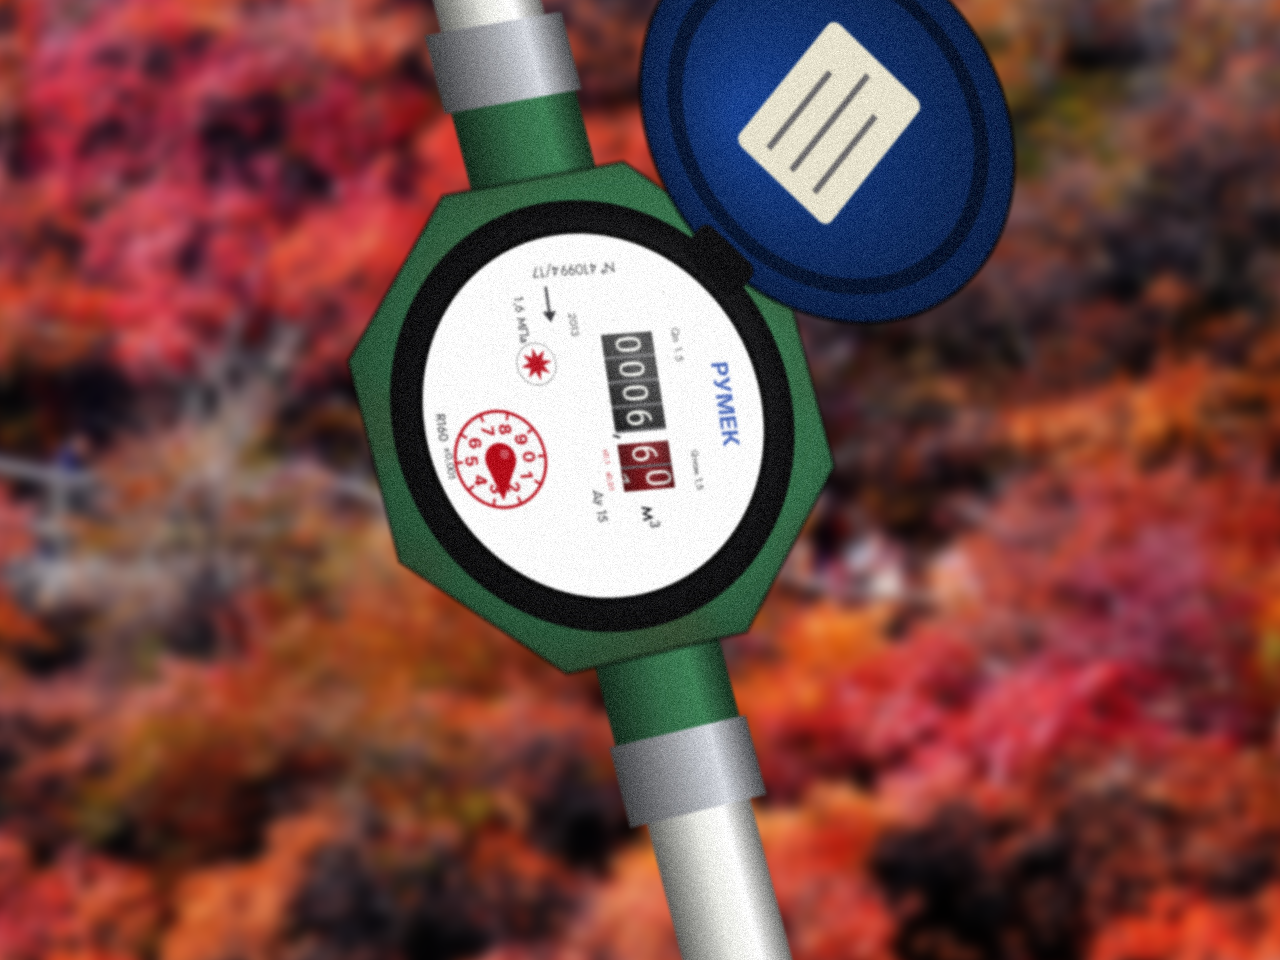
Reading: 6.602m³
